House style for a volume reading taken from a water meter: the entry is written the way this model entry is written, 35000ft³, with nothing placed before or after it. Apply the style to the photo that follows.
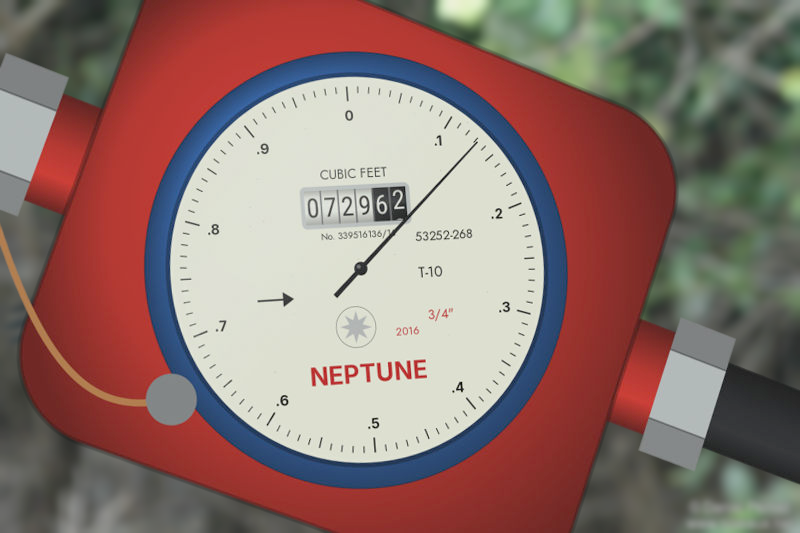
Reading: 72962.13ft³
